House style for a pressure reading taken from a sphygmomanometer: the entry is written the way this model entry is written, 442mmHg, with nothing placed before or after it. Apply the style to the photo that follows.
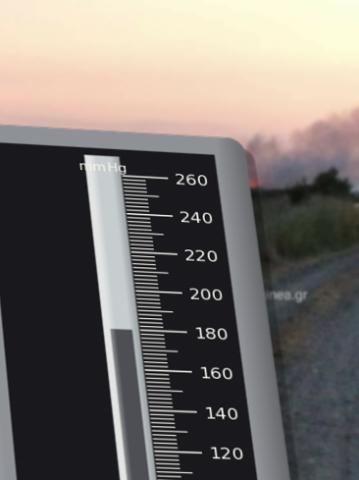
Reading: 180mmHg
